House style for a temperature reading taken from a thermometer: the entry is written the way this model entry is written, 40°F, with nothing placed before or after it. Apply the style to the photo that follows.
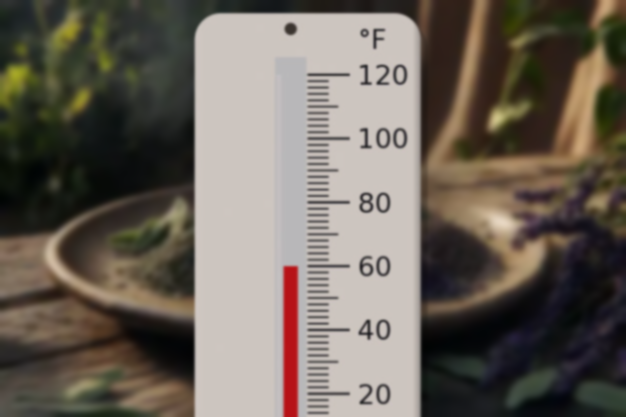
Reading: 60°F
